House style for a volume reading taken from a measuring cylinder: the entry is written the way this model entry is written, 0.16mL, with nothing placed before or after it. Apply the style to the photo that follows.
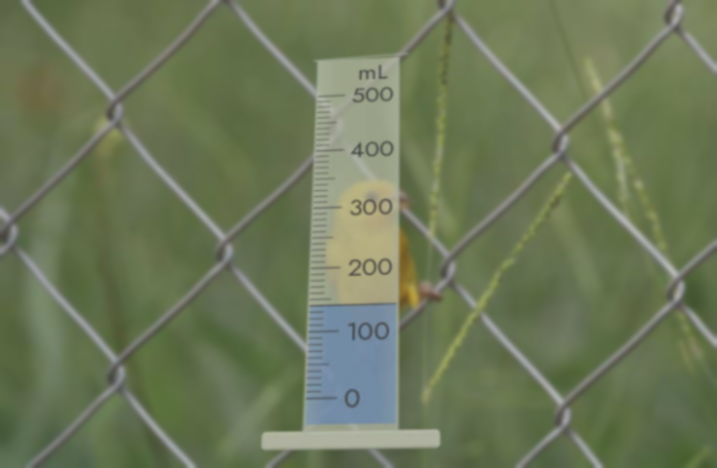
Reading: 140mL
